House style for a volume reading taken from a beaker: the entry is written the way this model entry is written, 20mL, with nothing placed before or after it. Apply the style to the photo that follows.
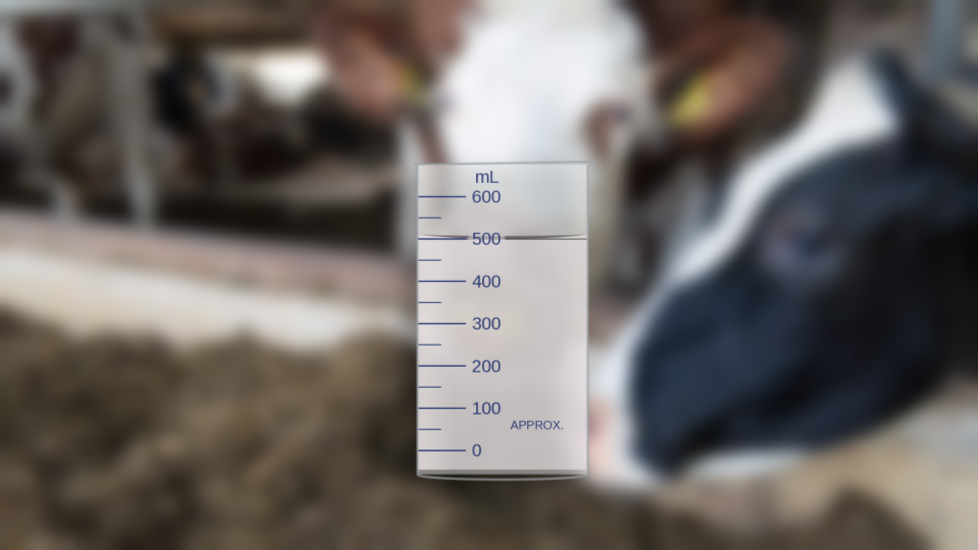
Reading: 500mL
